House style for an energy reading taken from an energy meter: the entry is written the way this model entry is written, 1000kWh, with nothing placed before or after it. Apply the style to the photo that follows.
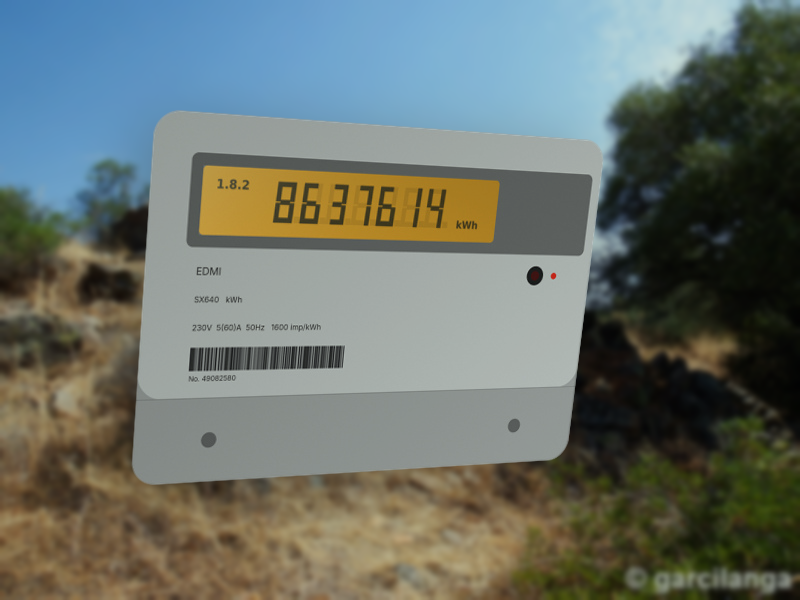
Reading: 8637614kWh
